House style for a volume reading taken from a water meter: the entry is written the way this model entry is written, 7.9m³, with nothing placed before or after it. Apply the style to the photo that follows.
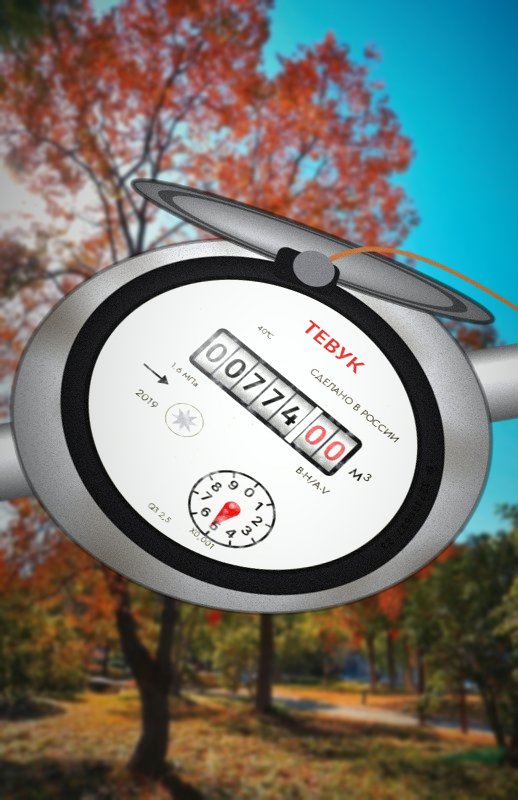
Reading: 774.005m³
